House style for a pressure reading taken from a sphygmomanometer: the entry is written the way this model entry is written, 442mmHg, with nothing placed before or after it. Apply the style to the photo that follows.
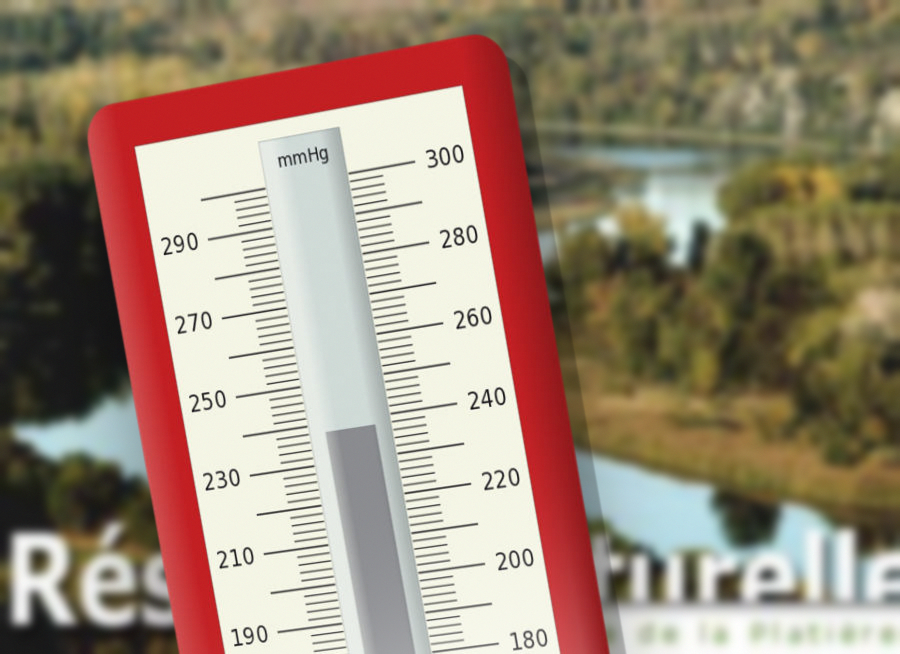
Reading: 238mmHg
